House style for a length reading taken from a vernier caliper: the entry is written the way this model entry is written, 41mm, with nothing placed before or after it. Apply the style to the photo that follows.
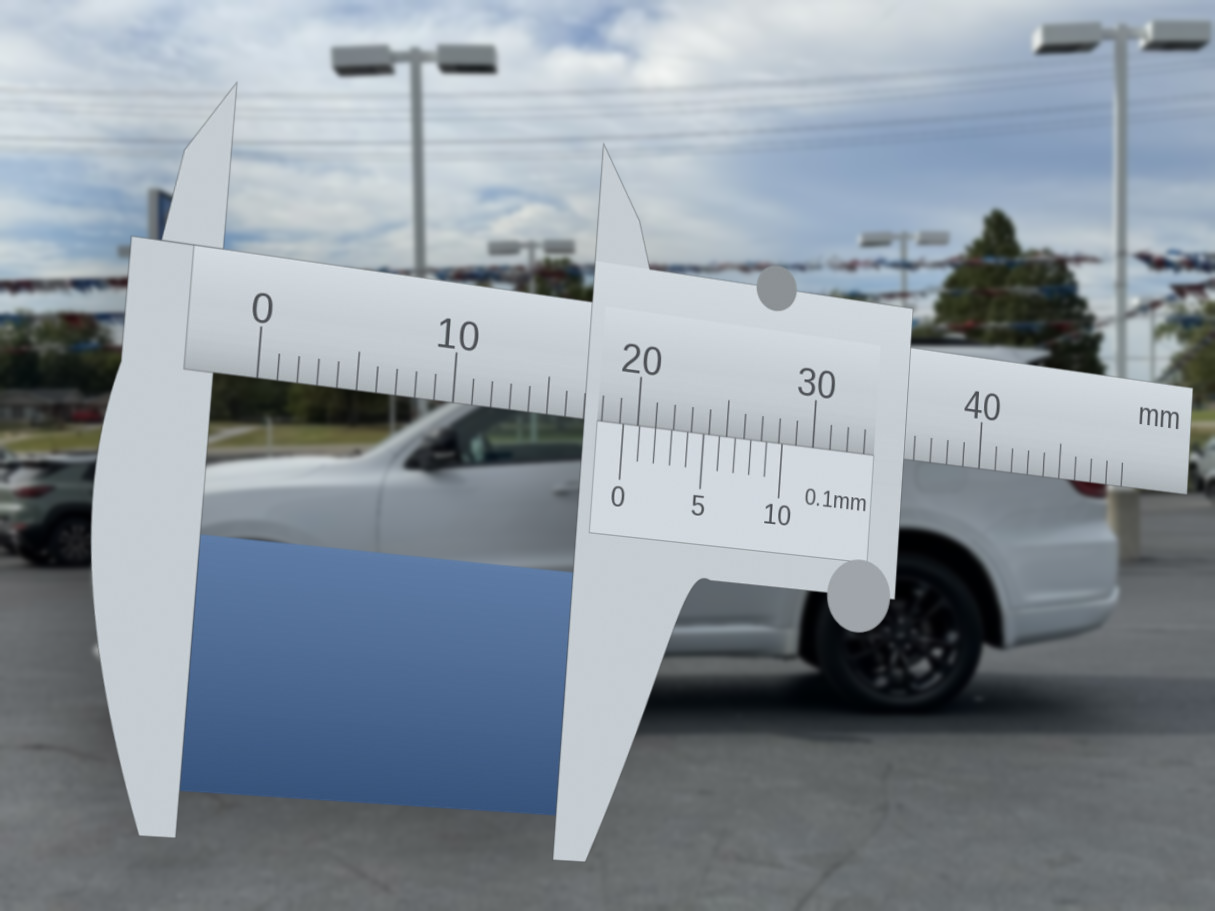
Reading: 19.2mm
